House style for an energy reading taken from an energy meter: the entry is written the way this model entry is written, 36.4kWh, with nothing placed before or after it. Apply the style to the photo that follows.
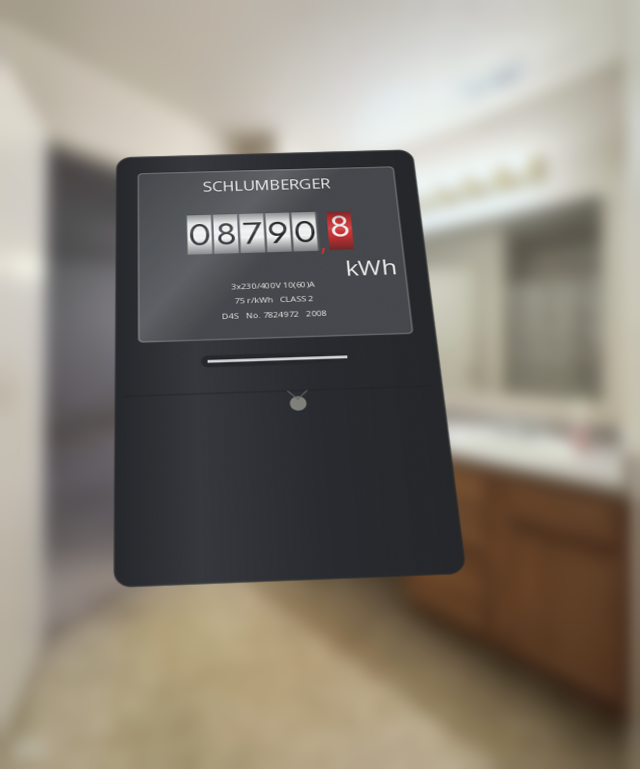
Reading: 8790.8kWh
